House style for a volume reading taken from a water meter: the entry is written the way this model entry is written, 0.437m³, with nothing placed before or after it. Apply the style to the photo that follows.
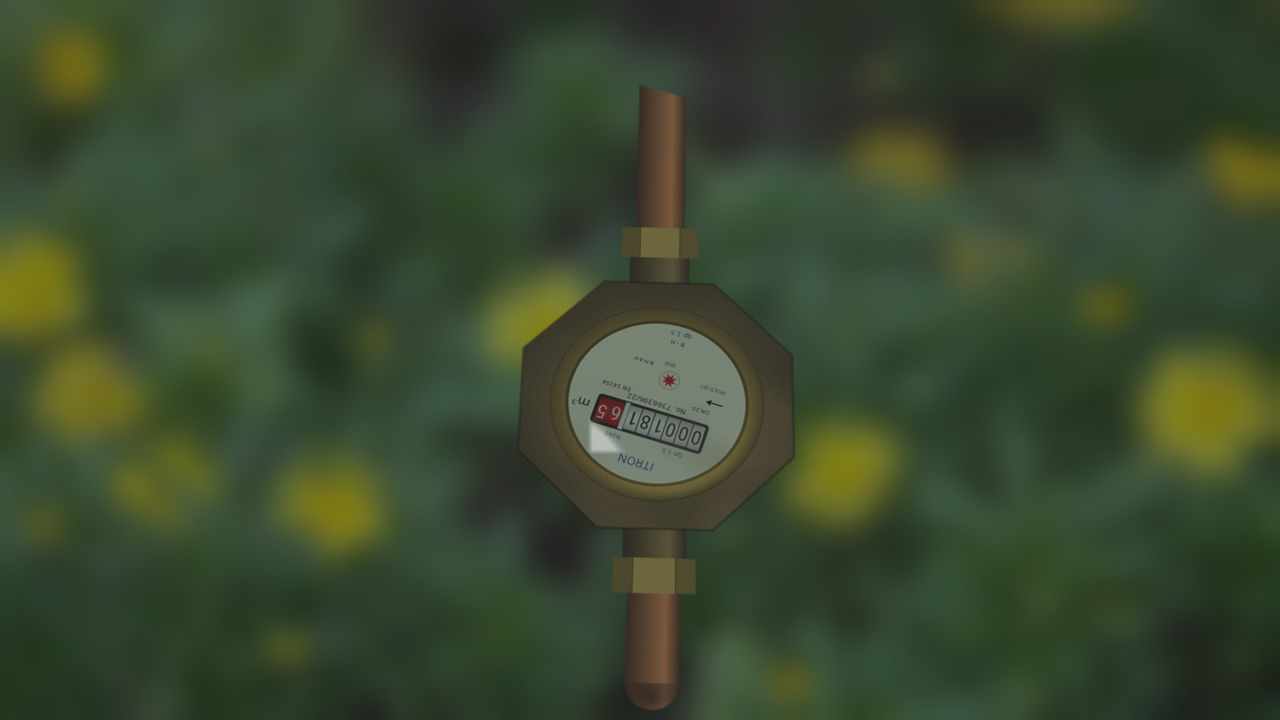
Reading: 181.65m³
